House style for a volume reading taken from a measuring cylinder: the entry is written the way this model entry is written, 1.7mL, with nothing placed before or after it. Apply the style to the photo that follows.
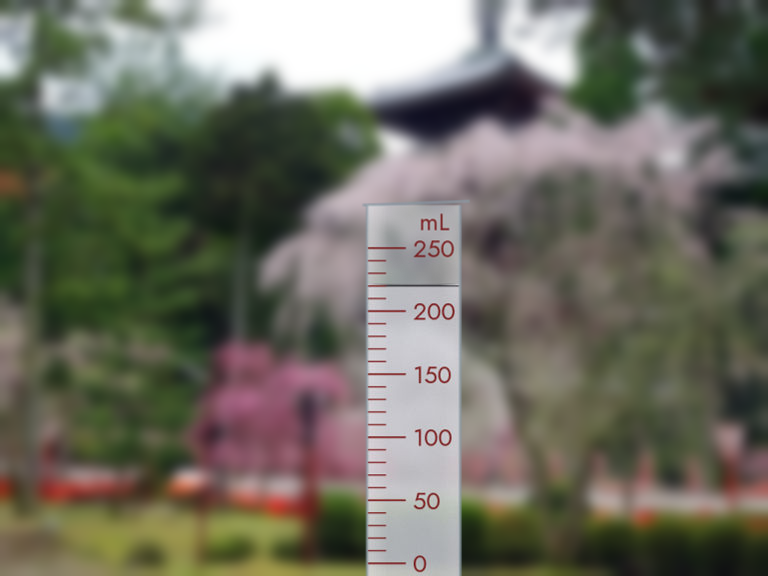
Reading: 220mL
